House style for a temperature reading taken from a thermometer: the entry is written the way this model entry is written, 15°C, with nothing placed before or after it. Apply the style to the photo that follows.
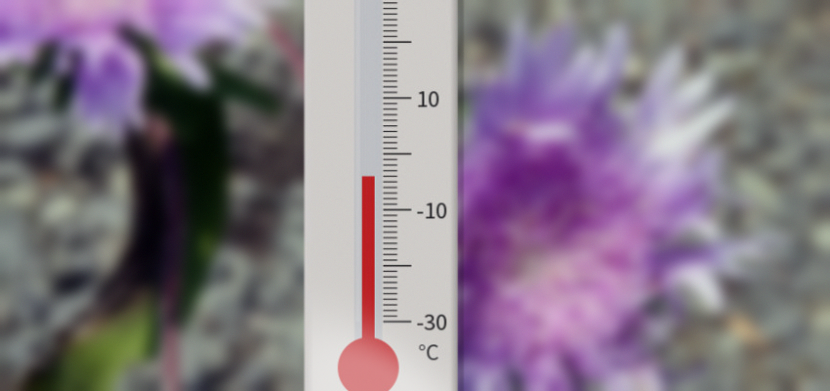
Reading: -4°C
